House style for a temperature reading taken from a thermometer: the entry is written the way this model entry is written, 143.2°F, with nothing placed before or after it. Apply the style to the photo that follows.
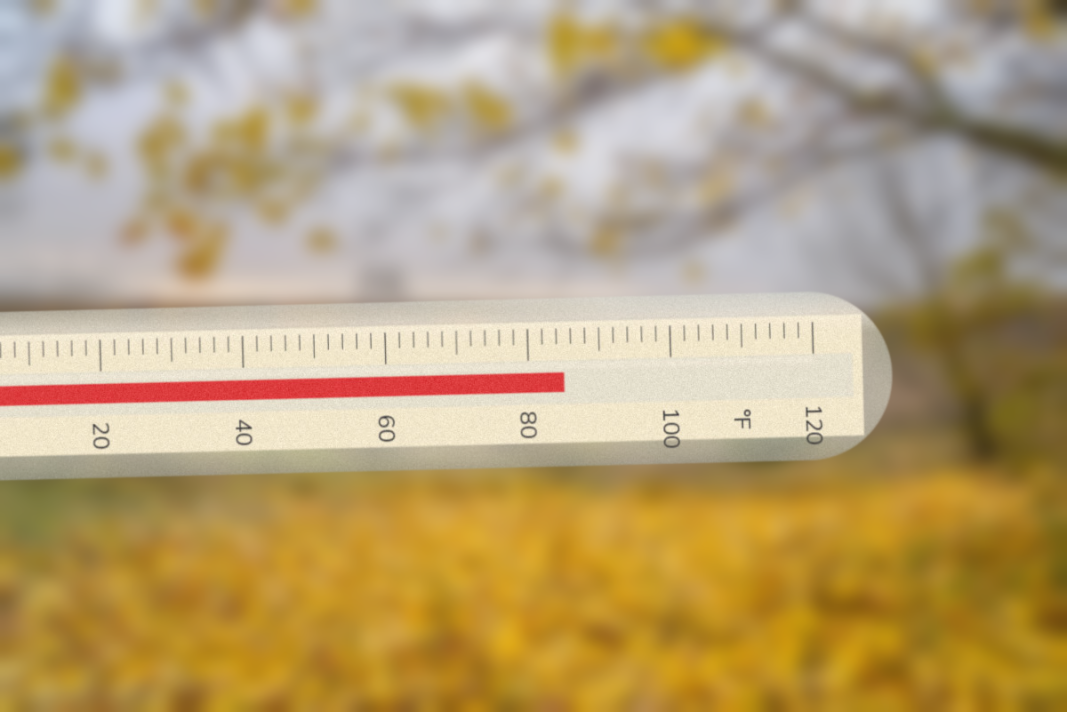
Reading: 85°F
